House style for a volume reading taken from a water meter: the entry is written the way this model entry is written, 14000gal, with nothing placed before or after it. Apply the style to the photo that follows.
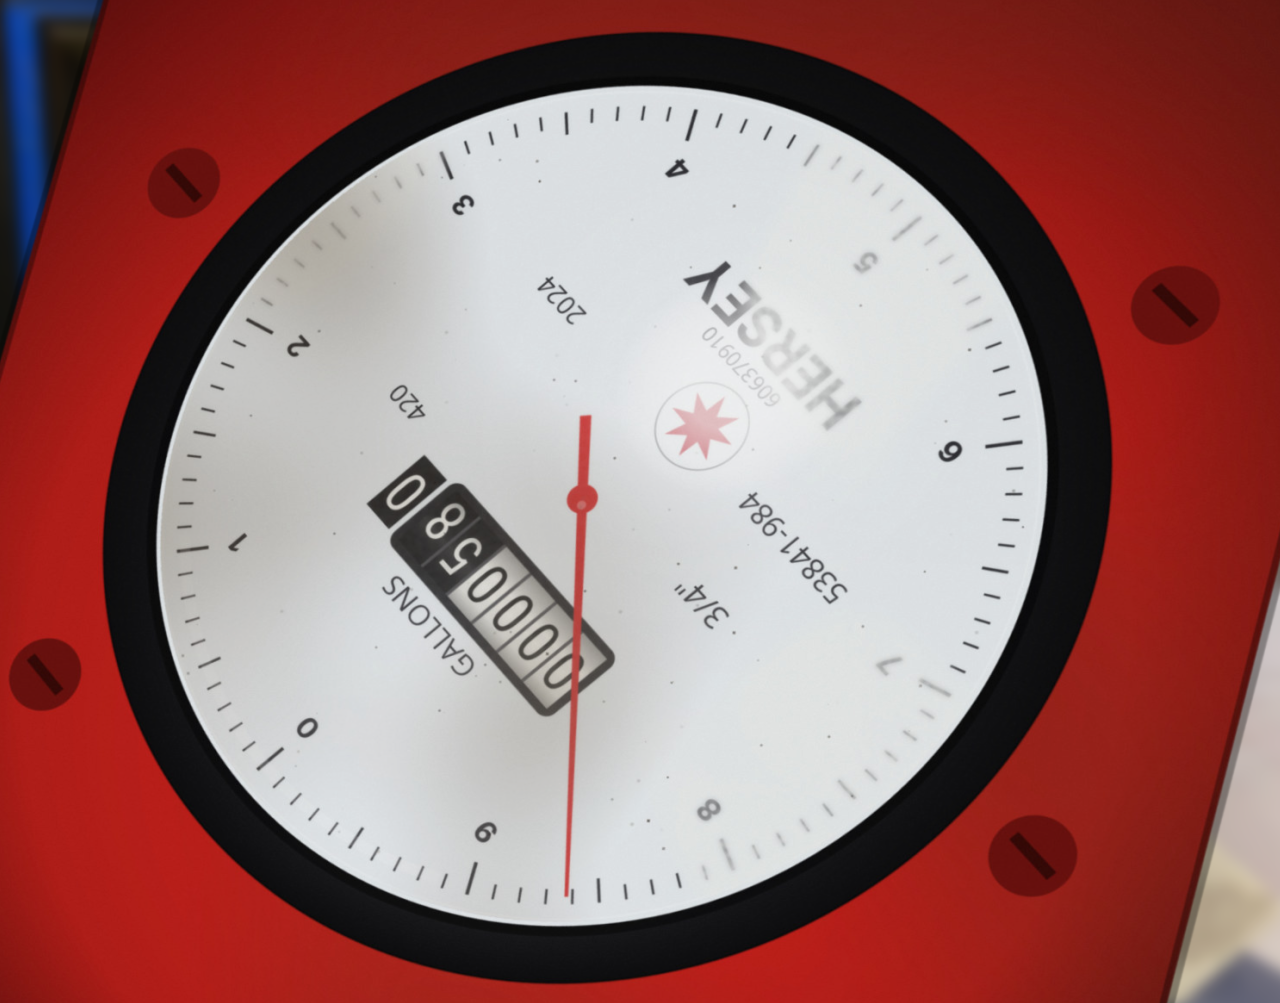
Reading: 578.6gal
